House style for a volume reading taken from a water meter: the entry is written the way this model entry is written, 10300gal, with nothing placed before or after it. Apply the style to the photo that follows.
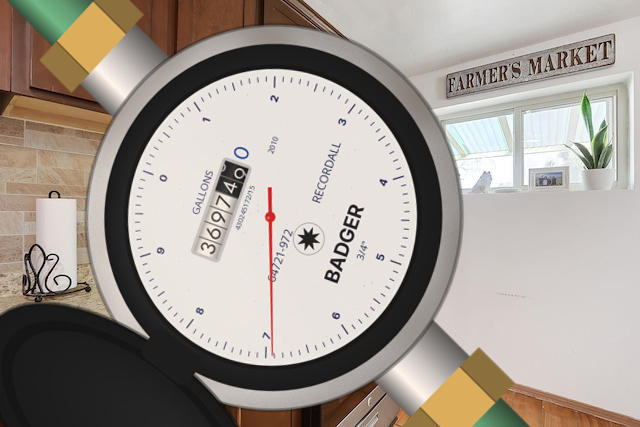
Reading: 3697486.9gal
